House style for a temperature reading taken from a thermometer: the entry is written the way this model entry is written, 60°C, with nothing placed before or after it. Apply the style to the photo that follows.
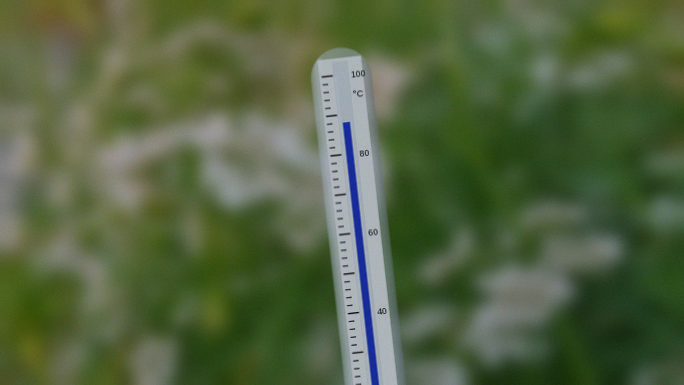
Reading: 88°C
